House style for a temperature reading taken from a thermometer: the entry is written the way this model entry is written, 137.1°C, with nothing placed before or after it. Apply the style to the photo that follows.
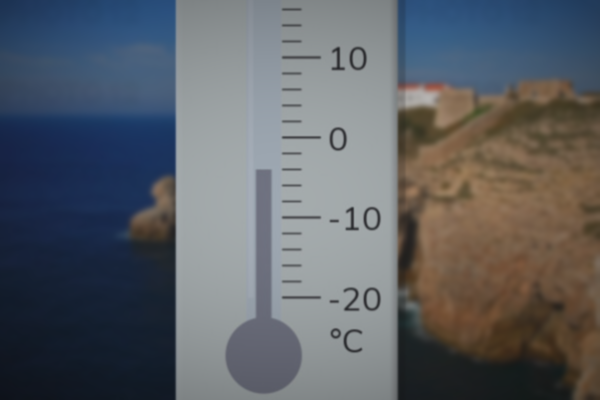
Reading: -4°C
